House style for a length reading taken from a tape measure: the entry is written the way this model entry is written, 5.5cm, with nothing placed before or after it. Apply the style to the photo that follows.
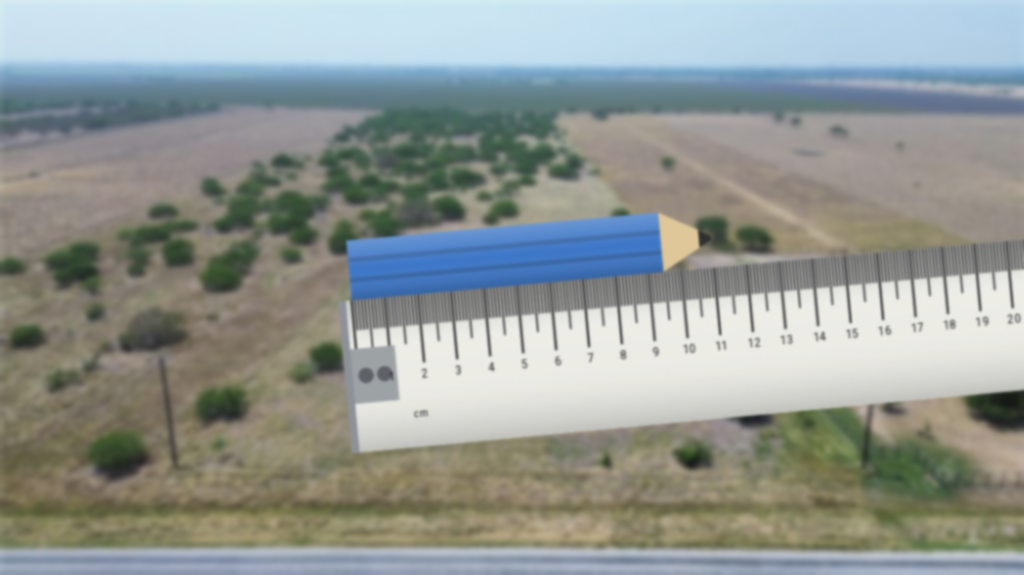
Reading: 11cm
